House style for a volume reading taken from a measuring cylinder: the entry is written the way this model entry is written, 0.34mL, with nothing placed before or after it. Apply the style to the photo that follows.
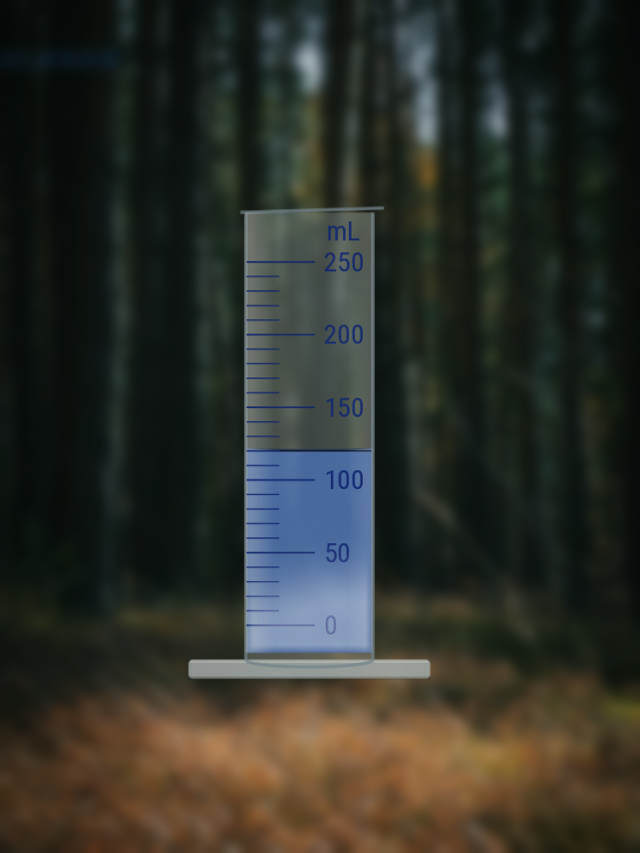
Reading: 120mL
